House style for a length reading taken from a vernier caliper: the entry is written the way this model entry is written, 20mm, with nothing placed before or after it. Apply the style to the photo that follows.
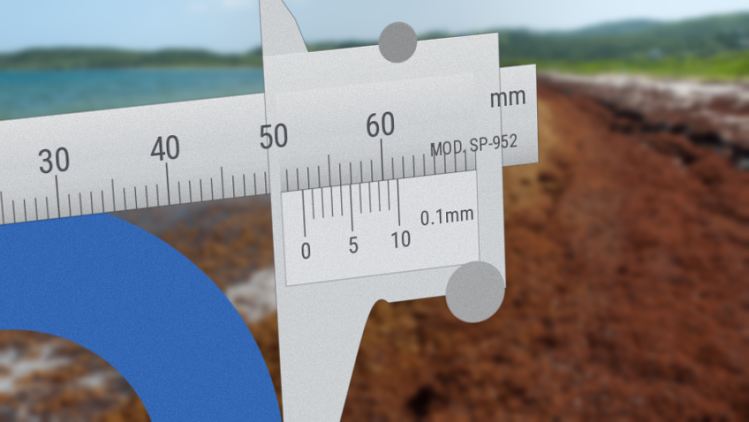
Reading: 52.4mm
